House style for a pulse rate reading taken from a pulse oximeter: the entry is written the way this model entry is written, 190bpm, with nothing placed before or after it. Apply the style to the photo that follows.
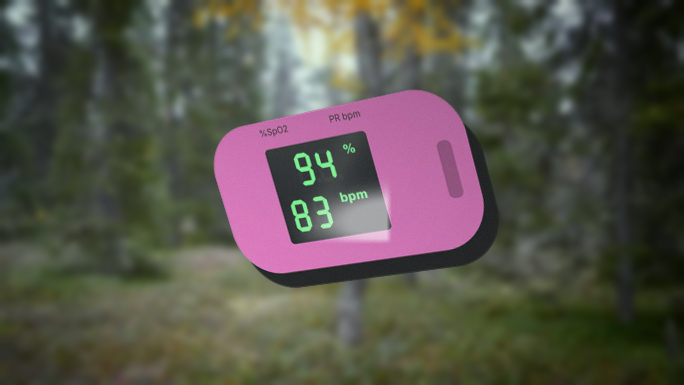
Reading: 83bpm
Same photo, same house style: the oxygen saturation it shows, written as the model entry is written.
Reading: 94%
